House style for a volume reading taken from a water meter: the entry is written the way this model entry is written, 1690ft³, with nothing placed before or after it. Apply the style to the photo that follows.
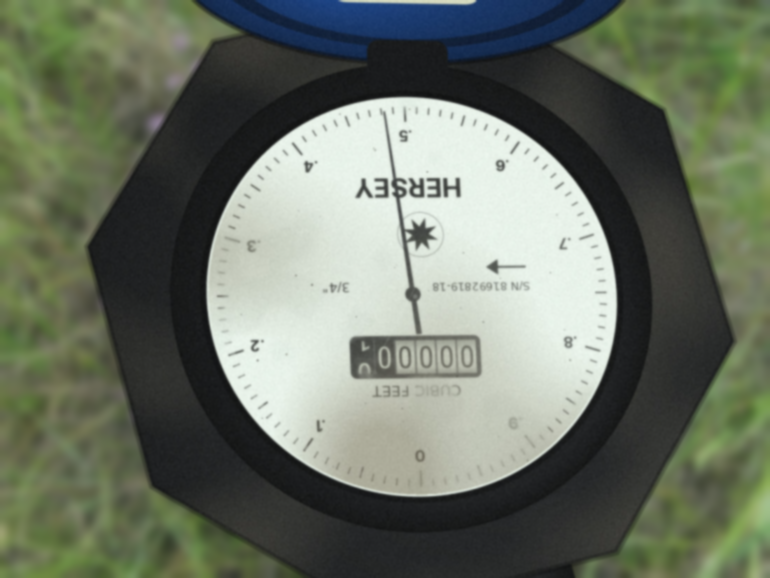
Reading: 0.48ft³
